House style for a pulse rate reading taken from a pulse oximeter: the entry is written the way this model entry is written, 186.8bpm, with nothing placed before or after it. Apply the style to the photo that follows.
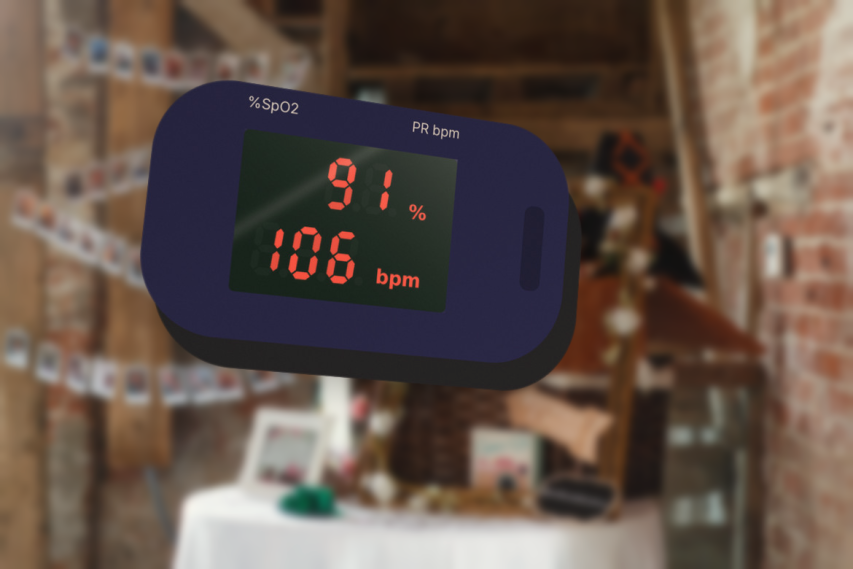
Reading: 106bpm
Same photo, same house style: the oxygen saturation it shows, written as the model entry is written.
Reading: 91%
